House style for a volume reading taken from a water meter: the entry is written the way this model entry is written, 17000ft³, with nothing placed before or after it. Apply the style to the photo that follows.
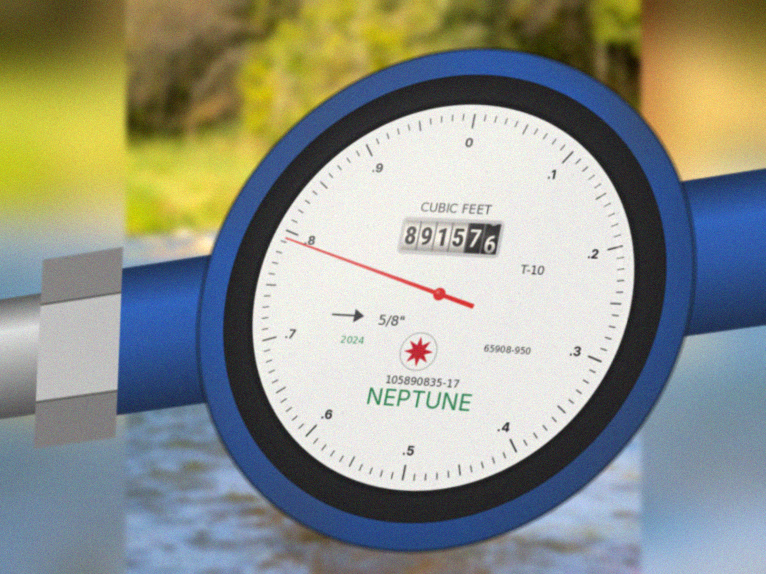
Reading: 891575.79ft³
